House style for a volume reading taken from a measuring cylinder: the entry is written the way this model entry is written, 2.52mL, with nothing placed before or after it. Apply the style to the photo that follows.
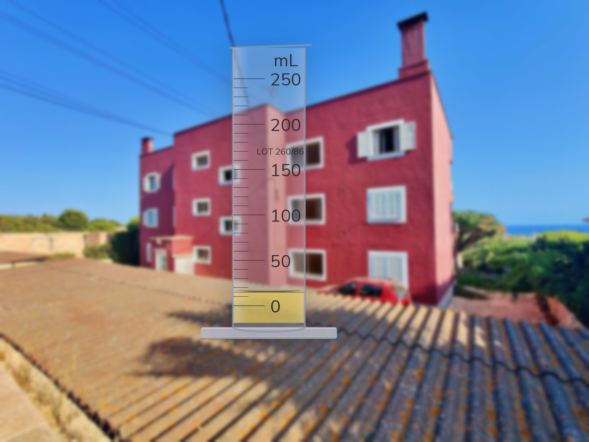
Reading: 15mL
